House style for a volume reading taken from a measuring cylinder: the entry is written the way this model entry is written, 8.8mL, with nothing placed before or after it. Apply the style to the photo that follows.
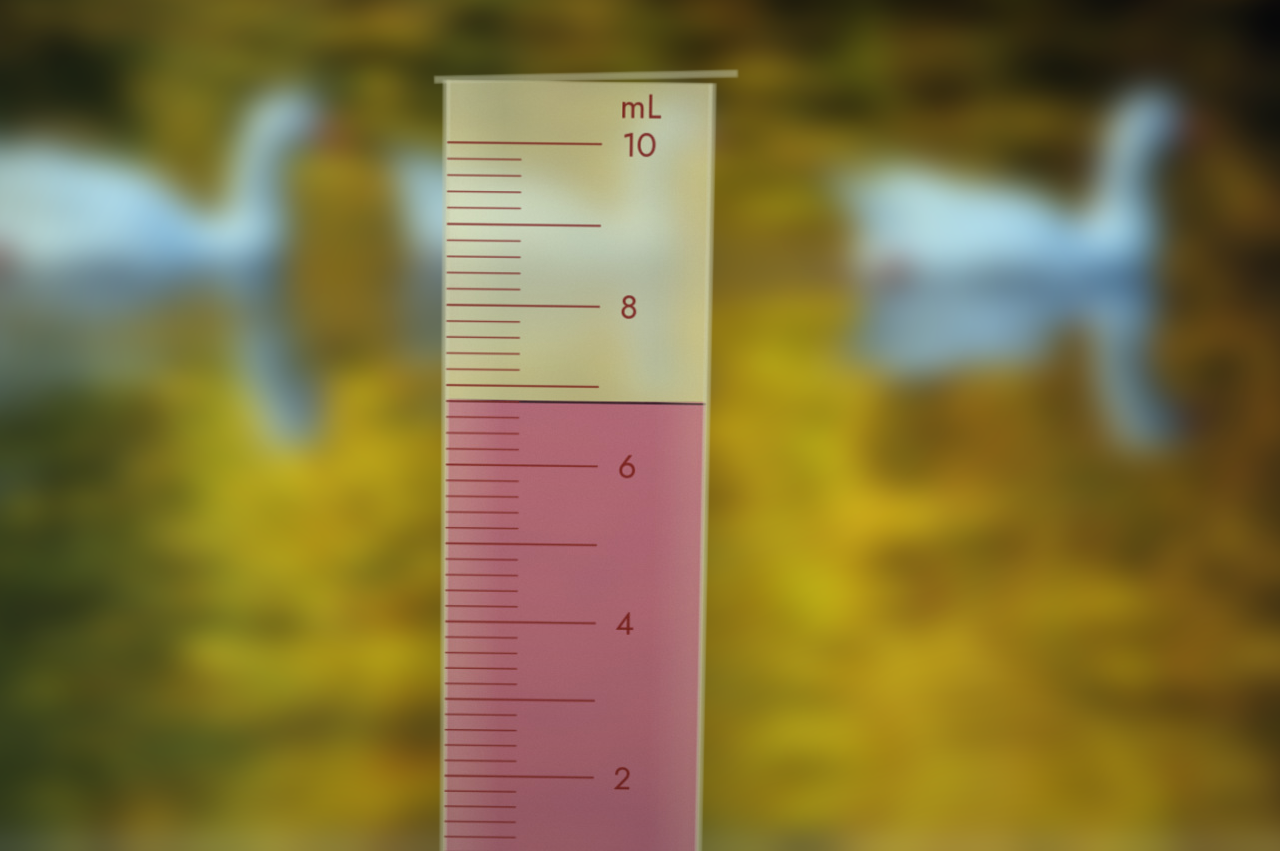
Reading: 6.8mL
